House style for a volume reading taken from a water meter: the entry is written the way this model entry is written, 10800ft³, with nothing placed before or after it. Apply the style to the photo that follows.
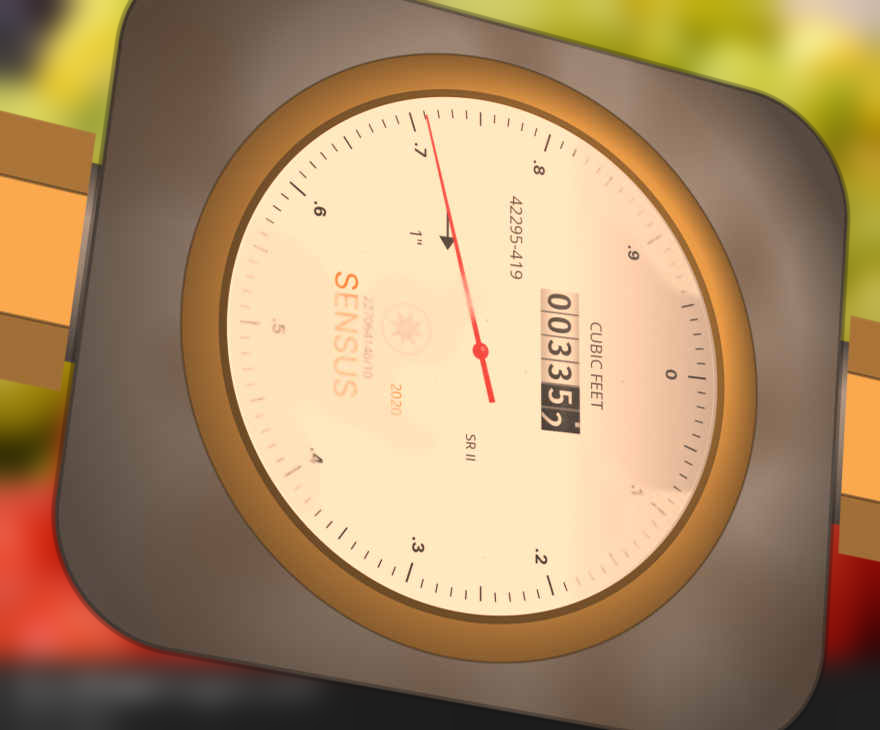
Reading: 3351.71ft³
